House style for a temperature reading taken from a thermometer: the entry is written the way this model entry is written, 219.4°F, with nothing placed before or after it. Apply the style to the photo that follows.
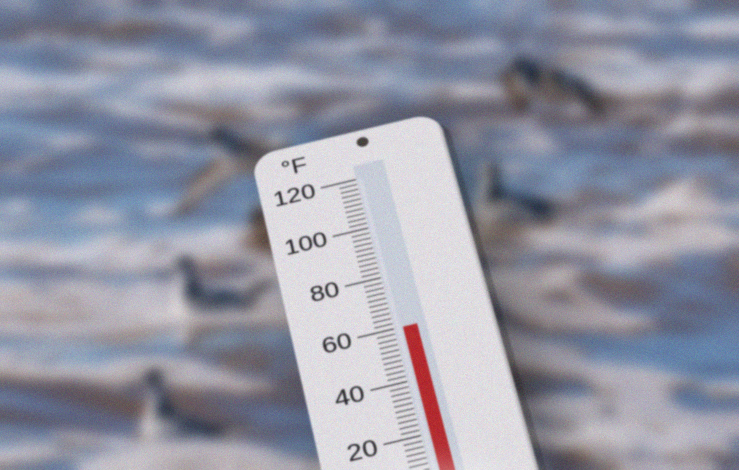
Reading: 60°F
